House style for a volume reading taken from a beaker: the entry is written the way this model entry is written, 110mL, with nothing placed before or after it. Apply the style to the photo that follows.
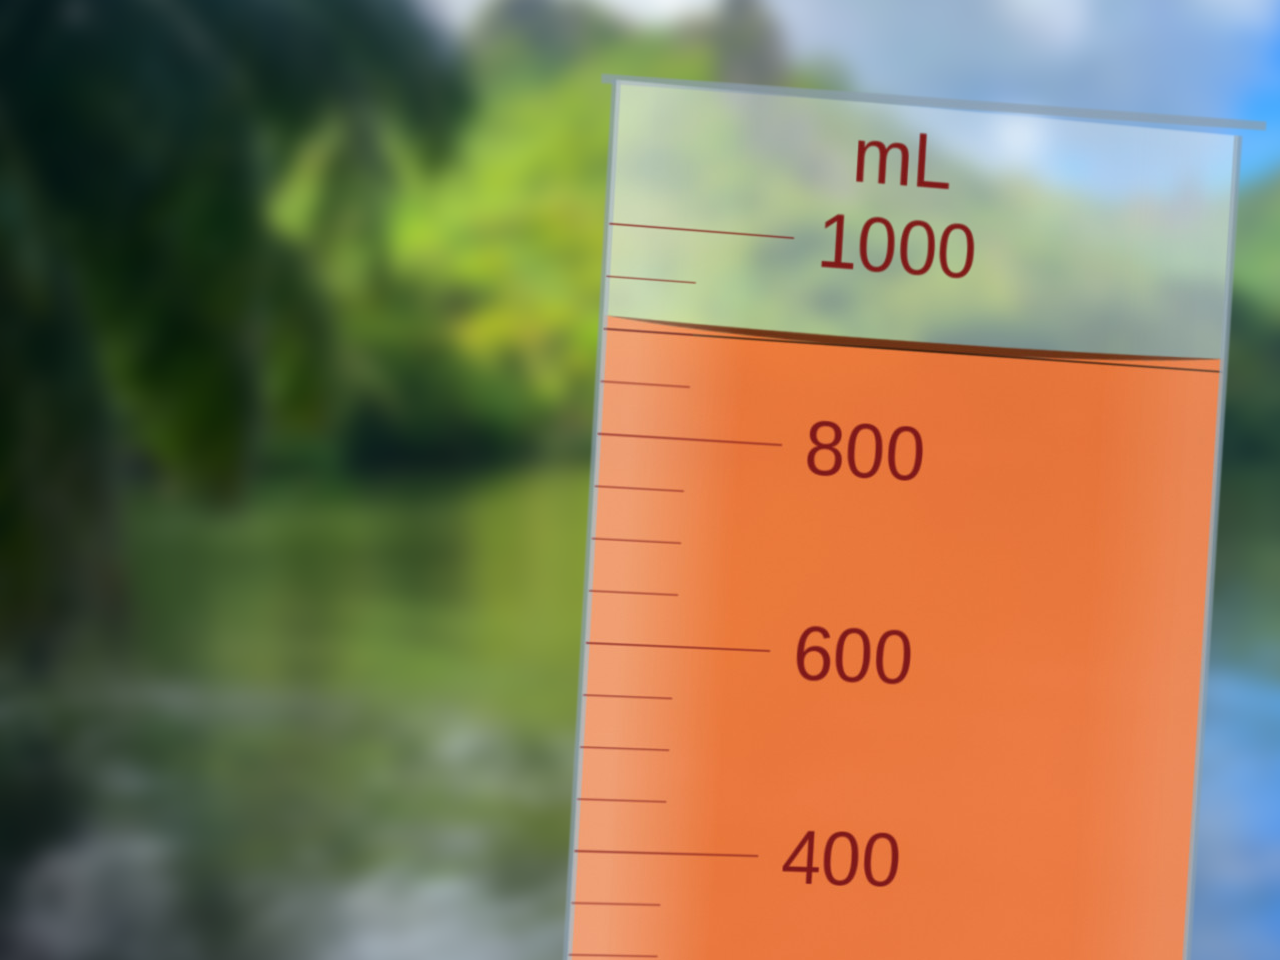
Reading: 900mL
